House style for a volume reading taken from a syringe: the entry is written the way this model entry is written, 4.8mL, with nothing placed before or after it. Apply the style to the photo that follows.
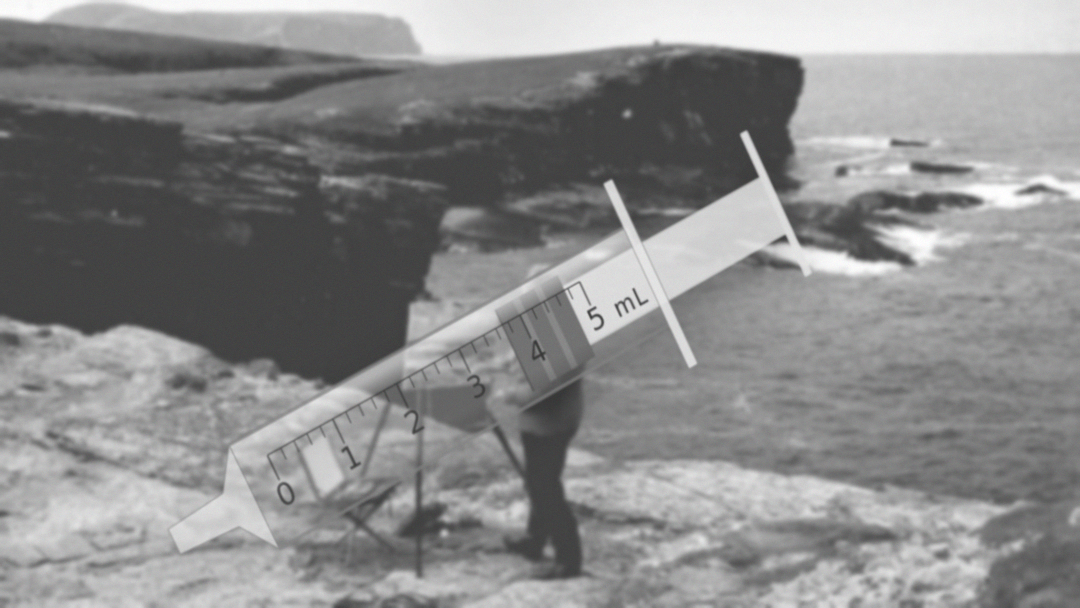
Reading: 3.7mL
